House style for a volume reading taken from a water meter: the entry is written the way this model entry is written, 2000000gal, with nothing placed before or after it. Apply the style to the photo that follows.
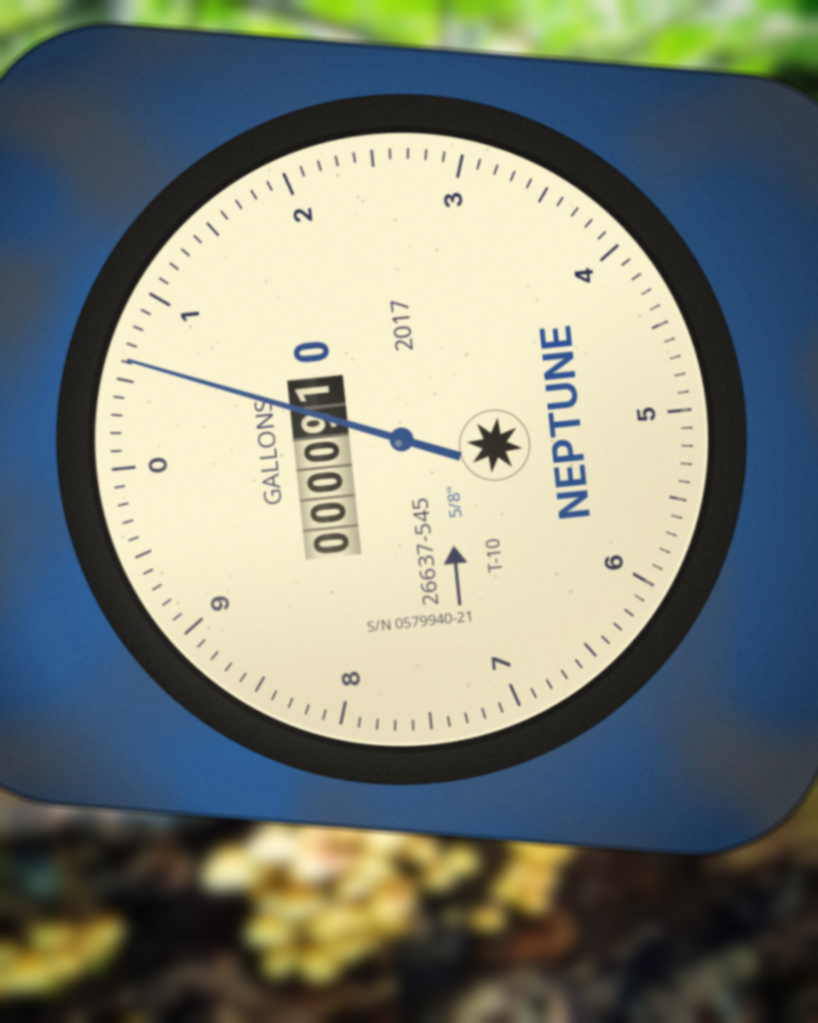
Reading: 910.6gal
